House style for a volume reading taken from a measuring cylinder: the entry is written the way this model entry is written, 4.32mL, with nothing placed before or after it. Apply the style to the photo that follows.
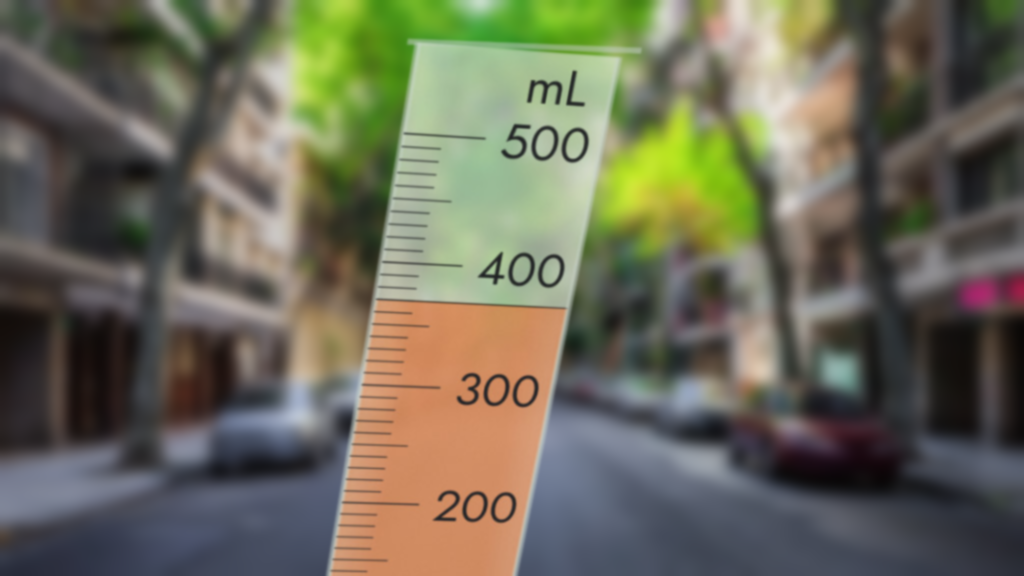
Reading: 370mL
